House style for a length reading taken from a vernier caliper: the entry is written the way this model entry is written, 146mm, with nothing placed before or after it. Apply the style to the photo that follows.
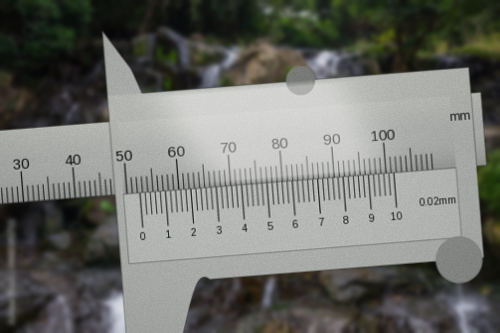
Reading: 52.5mm
